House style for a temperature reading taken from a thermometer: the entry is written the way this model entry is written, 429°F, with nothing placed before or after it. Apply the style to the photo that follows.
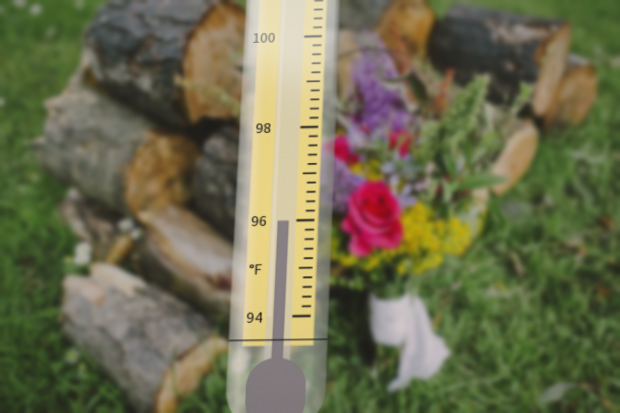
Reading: 96°F
